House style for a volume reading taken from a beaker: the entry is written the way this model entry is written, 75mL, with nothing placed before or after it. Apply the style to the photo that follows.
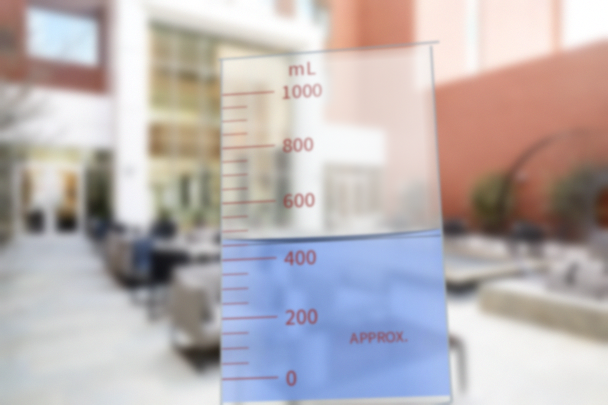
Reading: 450mL
